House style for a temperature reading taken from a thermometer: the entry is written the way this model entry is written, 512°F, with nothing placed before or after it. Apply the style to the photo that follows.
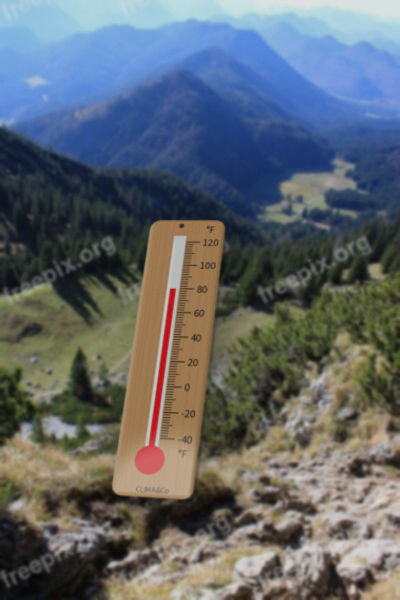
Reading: 80°F
